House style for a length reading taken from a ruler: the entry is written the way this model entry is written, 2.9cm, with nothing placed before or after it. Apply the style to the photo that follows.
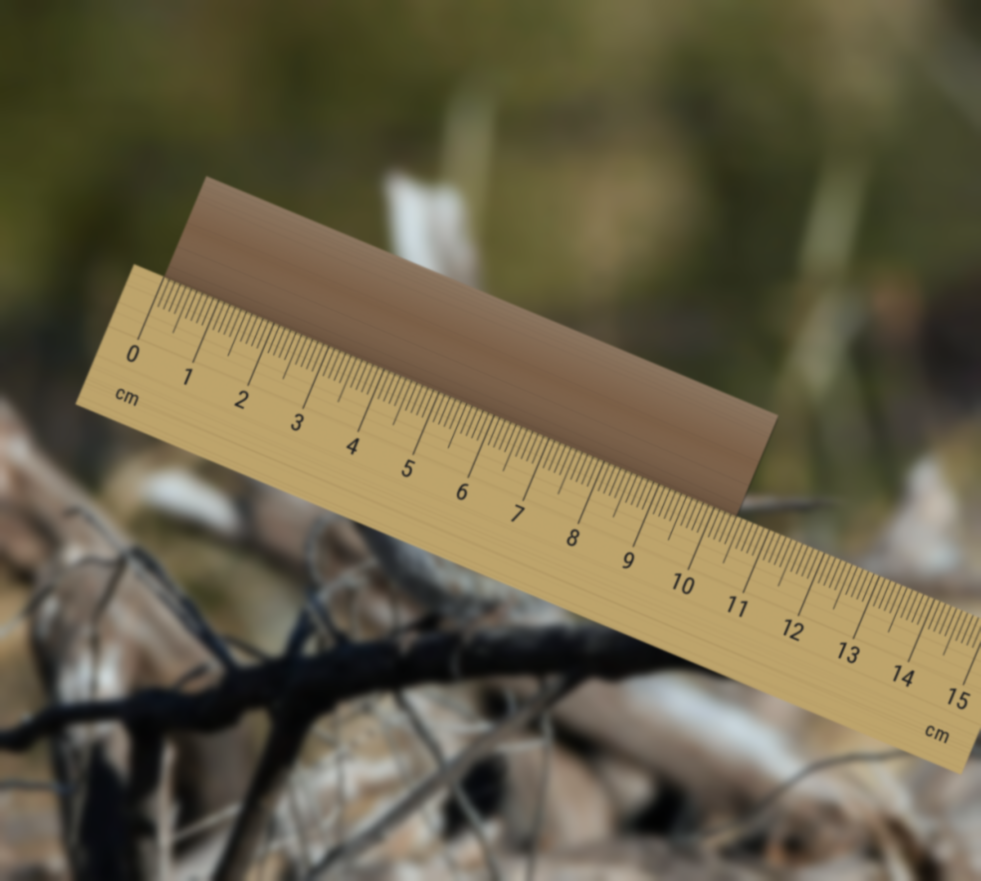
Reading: 10.4cm
